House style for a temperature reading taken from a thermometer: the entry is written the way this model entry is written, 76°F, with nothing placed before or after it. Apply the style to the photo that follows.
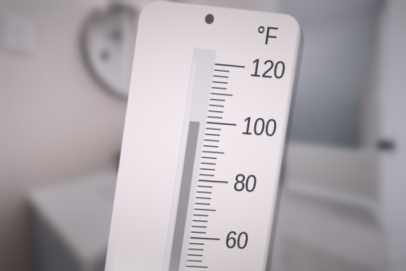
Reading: 100°F
